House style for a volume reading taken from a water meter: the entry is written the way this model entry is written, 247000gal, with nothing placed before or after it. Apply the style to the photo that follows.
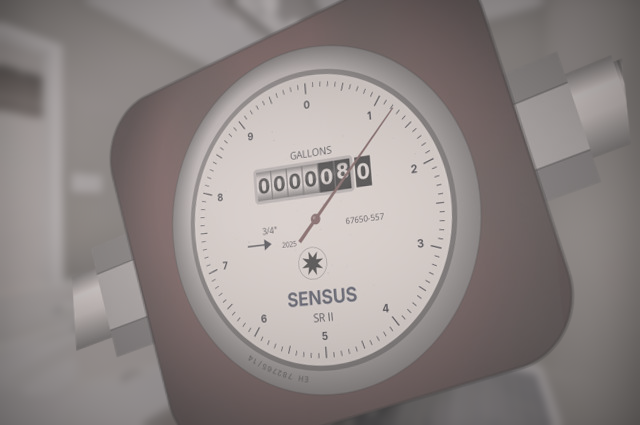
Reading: 81.2gal
